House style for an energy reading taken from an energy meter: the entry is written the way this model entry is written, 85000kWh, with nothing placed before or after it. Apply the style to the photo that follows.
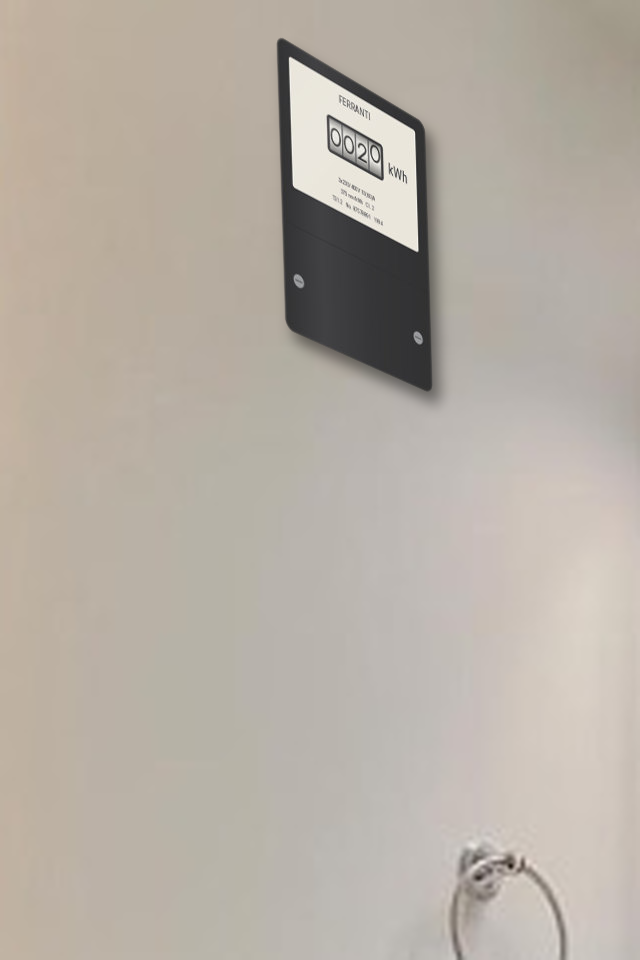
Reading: 20kWh
